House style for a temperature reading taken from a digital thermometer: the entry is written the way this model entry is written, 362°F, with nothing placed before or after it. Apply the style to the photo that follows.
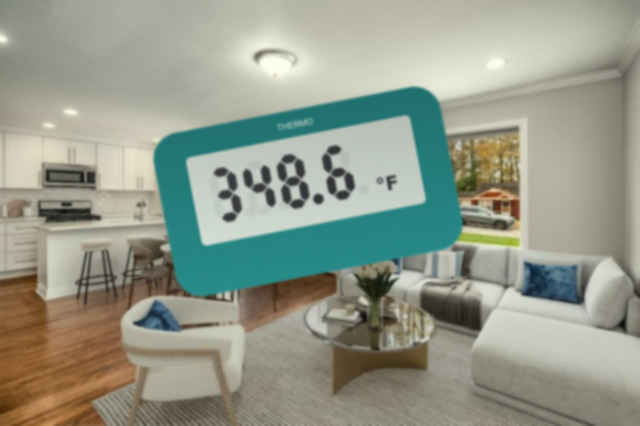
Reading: 348.6°F
